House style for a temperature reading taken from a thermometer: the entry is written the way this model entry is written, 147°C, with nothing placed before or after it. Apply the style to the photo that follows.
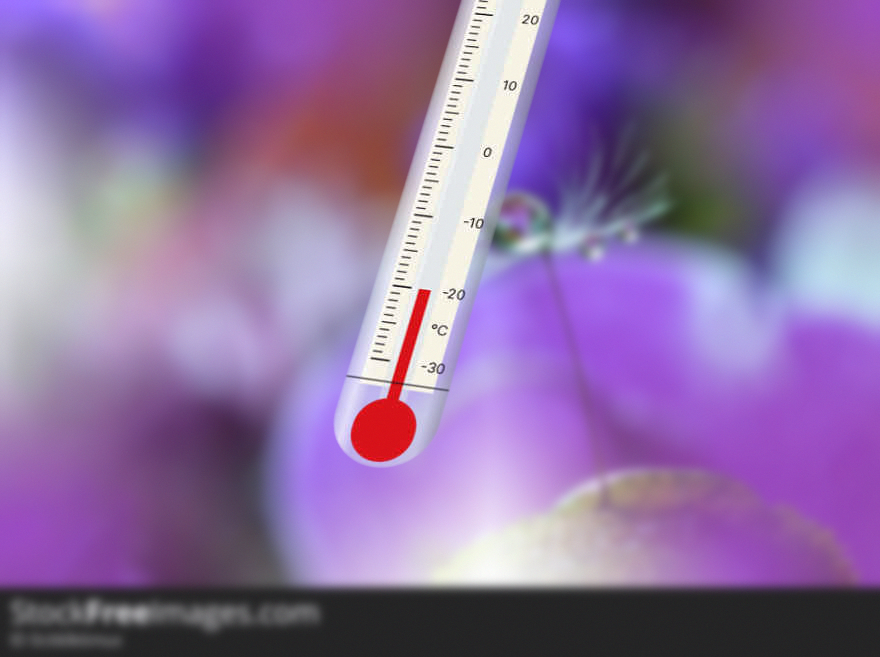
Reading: -20°C
